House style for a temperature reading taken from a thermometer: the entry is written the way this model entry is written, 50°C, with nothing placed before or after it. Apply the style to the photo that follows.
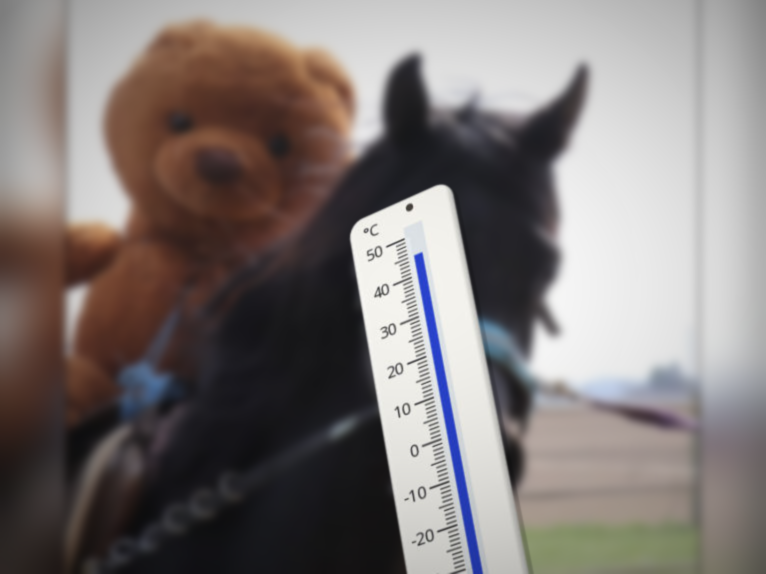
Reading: 45°C
